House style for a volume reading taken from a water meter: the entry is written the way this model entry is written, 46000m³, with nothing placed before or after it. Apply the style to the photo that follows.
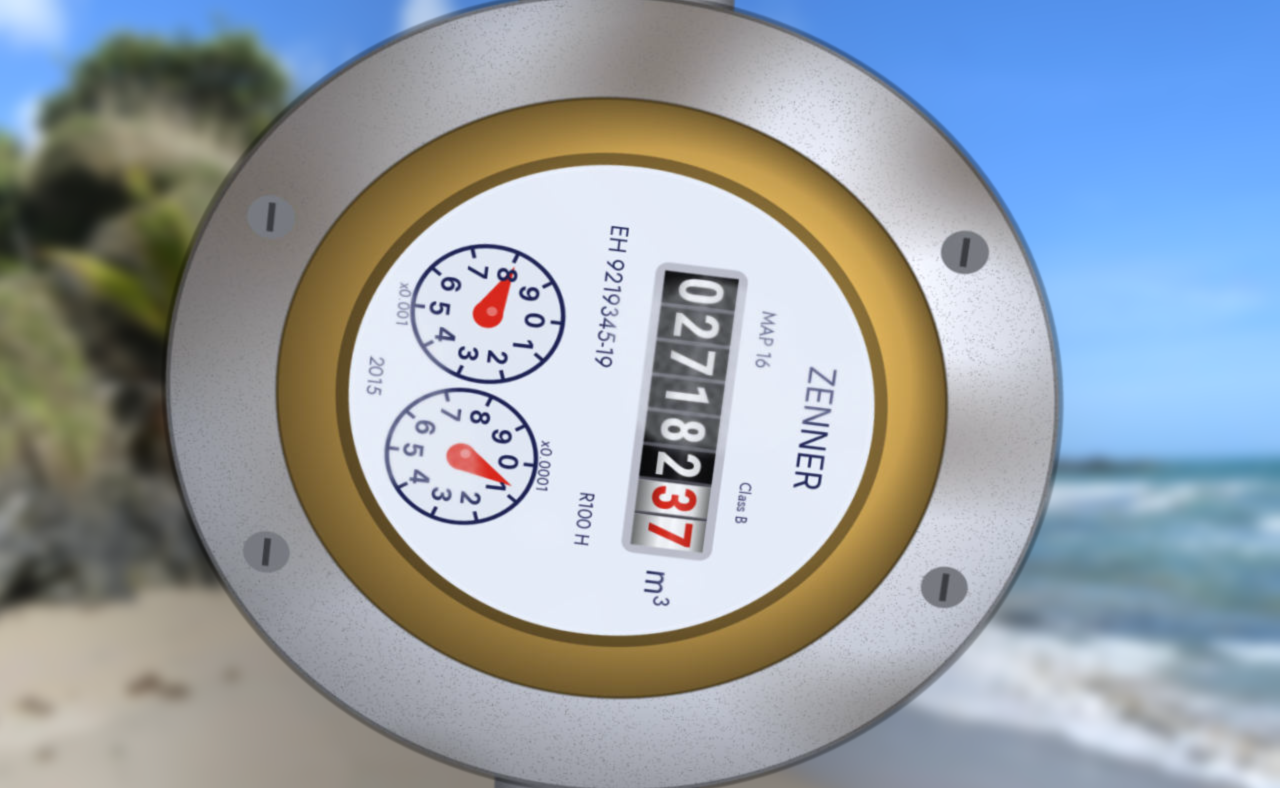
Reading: 27182.3780m³
